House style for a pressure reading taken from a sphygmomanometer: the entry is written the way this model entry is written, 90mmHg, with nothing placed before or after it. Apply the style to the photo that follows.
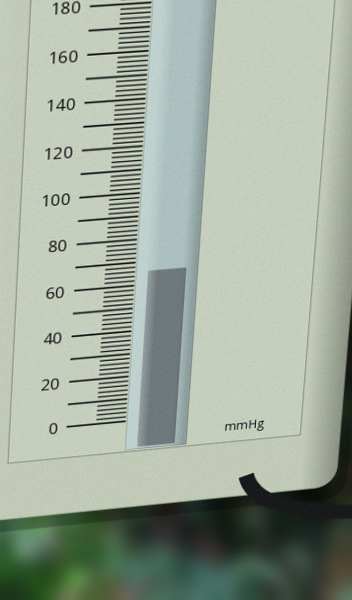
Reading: 66mmHg
